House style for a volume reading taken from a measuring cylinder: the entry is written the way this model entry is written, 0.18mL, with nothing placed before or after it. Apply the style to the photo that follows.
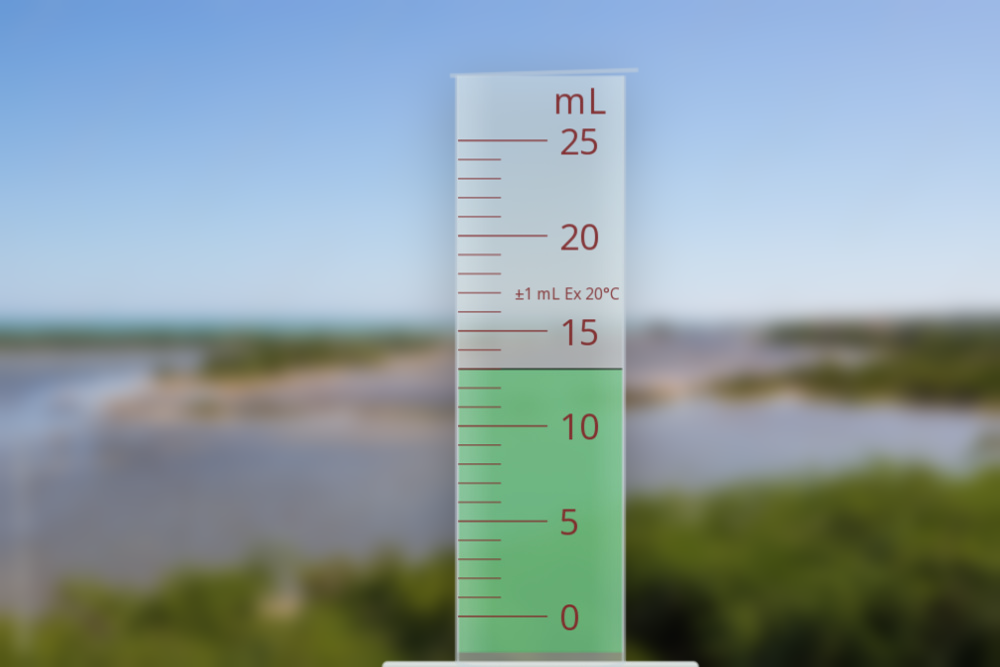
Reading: 13mL
